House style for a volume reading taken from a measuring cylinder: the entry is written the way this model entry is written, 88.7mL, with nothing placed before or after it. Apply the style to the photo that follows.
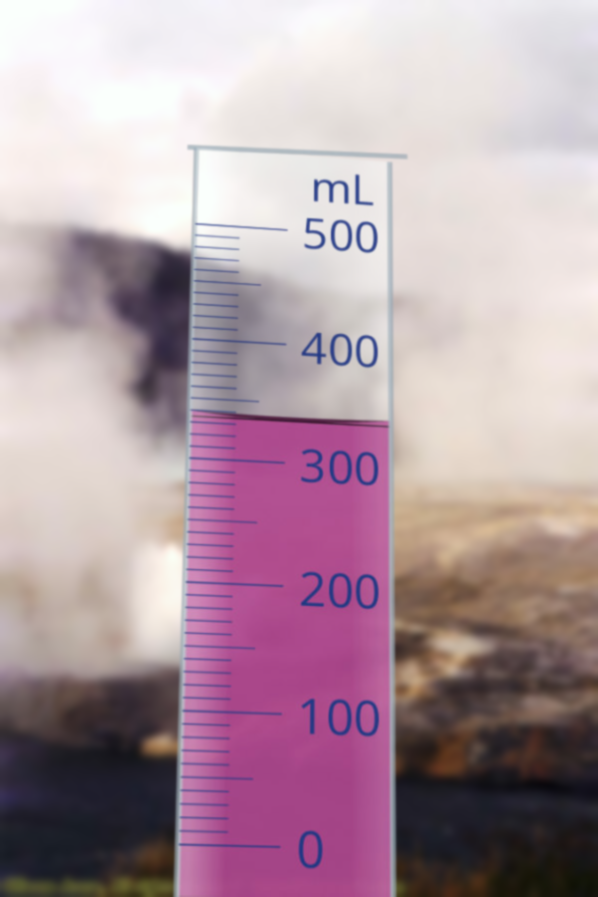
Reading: 335mL
